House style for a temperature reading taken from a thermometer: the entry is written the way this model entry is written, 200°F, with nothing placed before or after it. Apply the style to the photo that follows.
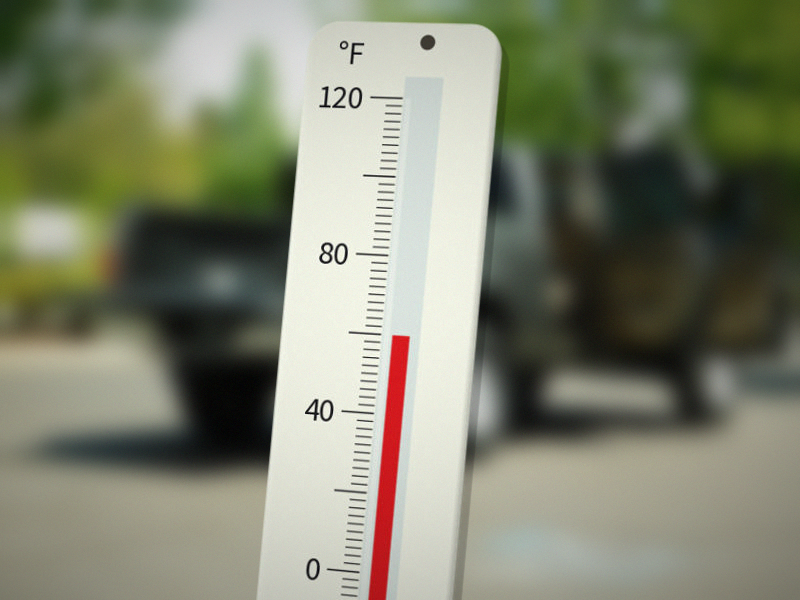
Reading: 60°F
